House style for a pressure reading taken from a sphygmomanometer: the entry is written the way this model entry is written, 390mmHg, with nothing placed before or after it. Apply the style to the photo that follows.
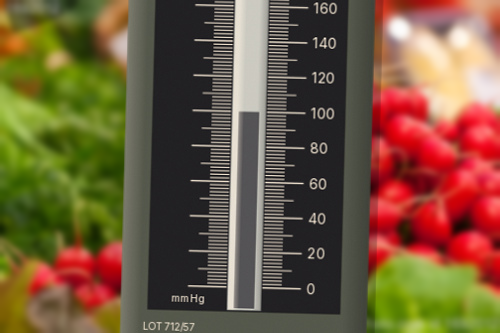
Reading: 100mmHg
